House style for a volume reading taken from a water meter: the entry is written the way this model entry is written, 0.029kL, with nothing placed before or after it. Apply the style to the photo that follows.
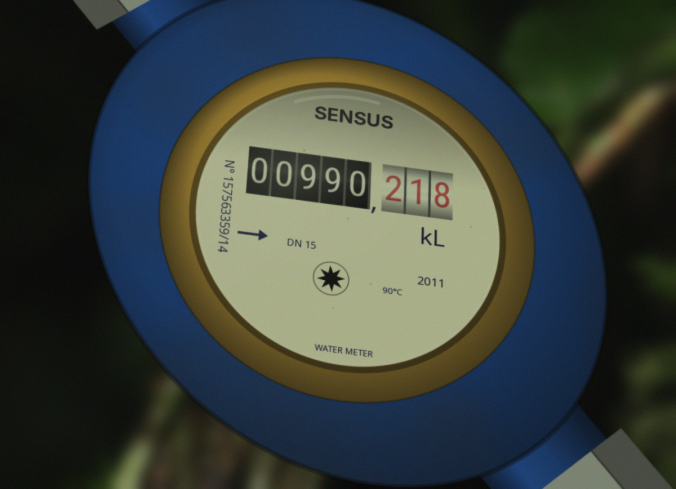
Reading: 990.218kL
